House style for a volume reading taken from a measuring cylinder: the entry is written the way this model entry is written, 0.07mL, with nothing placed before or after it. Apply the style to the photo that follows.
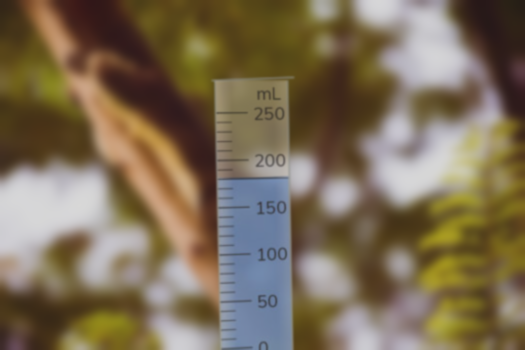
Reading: 180mL
